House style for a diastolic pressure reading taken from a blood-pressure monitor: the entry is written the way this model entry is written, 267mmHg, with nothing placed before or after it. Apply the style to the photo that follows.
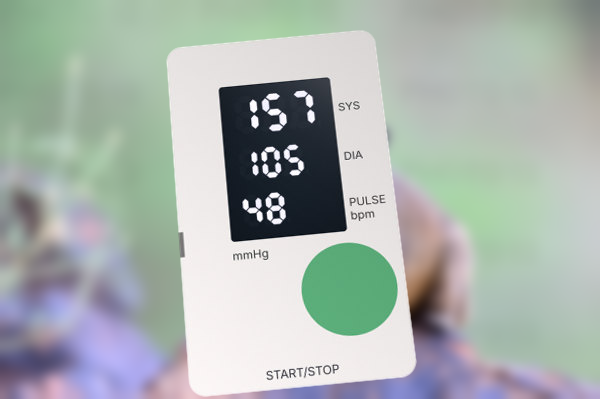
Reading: 105mmHg
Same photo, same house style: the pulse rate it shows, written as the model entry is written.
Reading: 48bpm
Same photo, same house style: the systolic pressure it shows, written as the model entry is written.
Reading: 157mmHg
